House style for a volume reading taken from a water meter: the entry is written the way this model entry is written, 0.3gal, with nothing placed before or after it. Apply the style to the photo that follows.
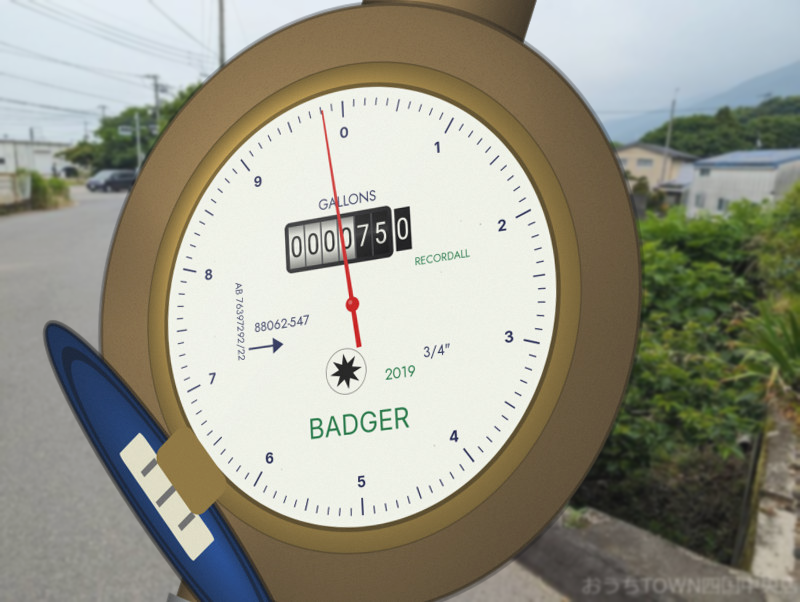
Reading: 749.8gal
